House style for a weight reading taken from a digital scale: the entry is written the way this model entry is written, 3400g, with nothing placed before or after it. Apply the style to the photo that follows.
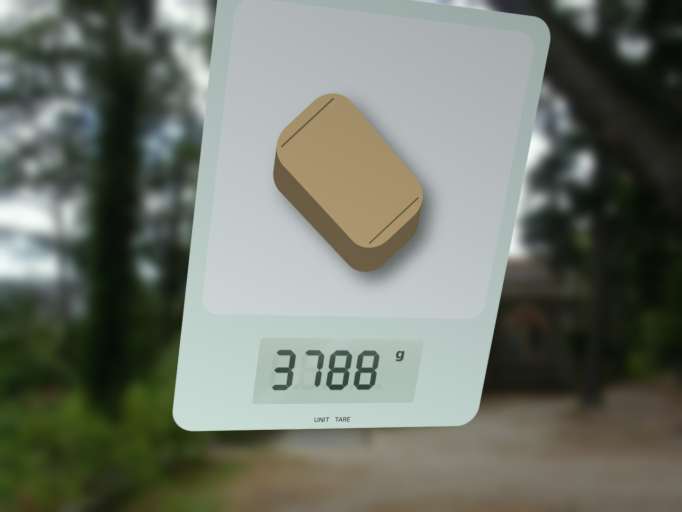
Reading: 3788g
